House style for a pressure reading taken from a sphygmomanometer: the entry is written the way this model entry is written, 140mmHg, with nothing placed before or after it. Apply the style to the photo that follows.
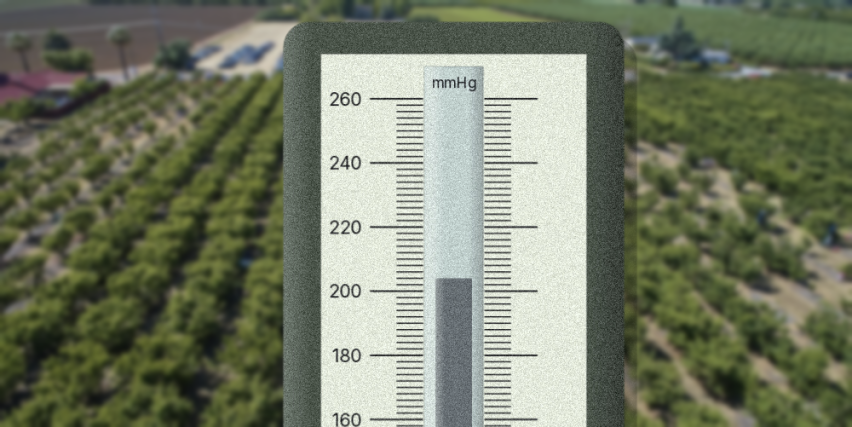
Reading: 204mmHg
